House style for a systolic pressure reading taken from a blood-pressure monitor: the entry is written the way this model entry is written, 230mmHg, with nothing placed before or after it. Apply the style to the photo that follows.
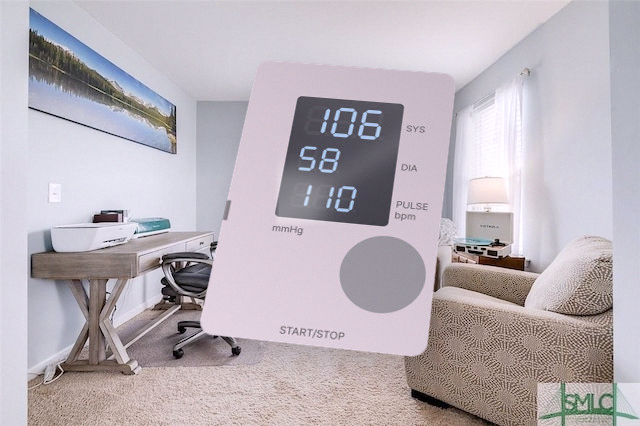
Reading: 106mmHg
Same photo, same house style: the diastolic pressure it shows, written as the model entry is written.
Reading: 58mmHg
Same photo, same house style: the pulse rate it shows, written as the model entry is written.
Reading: 110bpm
